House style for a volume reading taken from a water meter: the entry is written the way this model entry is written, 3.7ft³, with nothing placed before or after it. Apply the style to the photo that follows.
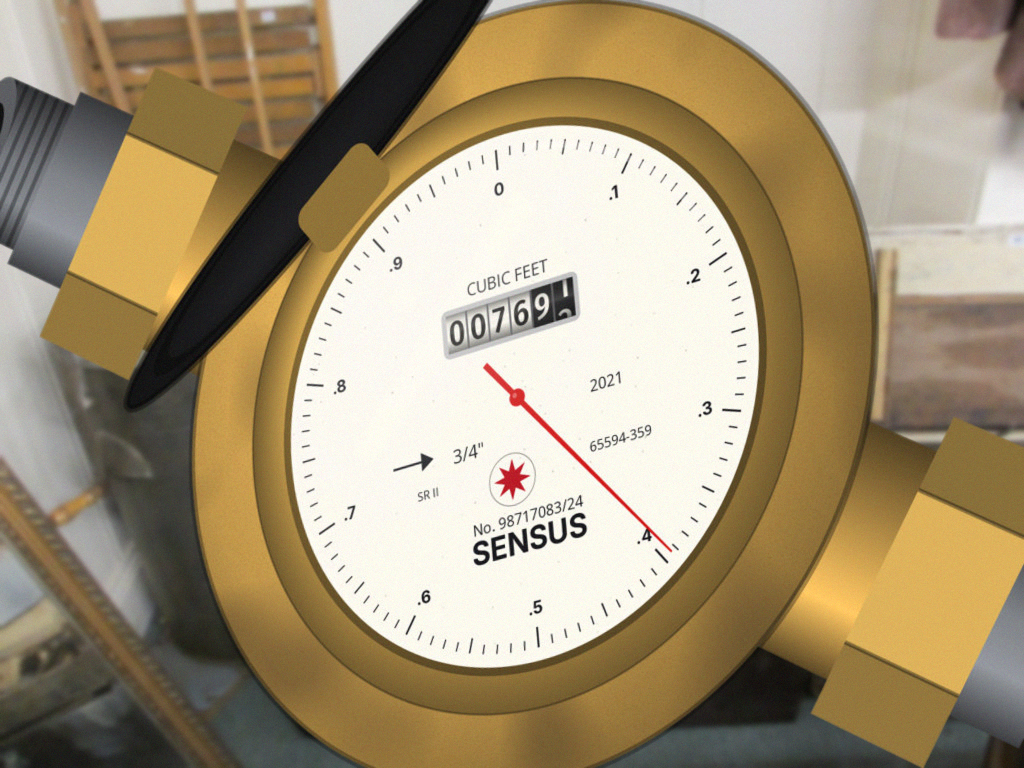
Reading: 7691.39ft³
